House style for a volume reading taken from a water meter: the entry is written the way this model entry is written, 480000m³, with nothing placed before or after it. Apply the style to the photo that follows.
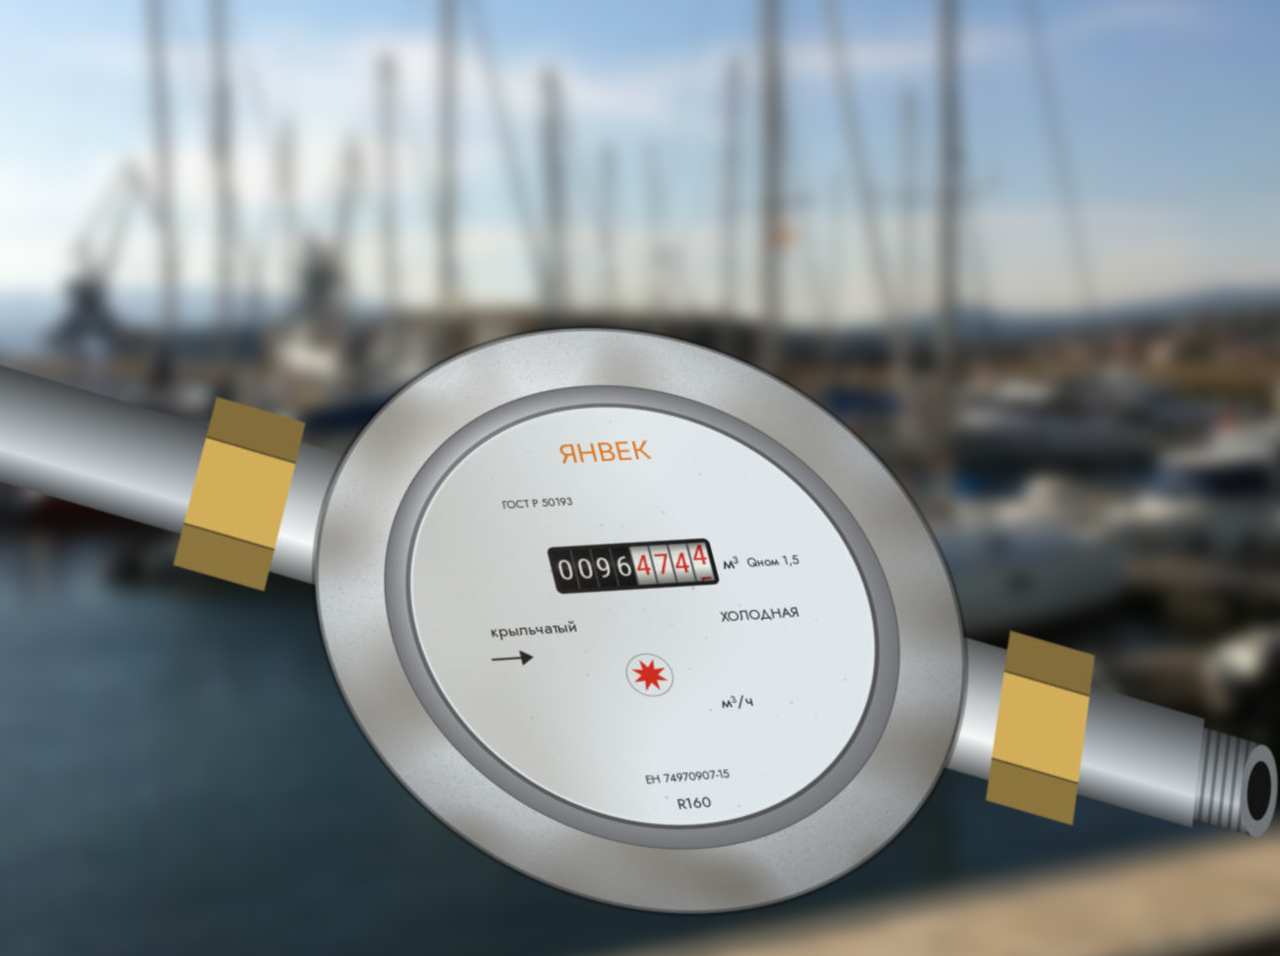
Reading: 96.4744m³
